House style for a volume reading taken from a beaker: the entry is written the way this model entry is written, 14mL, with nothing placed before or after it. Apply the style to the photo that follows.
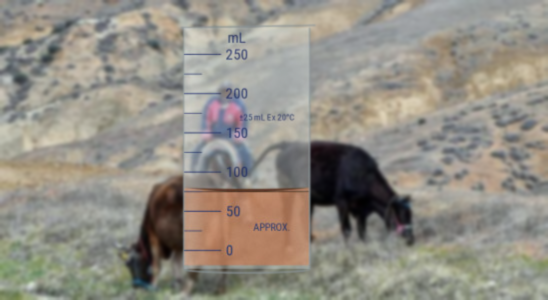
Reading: 75mL
